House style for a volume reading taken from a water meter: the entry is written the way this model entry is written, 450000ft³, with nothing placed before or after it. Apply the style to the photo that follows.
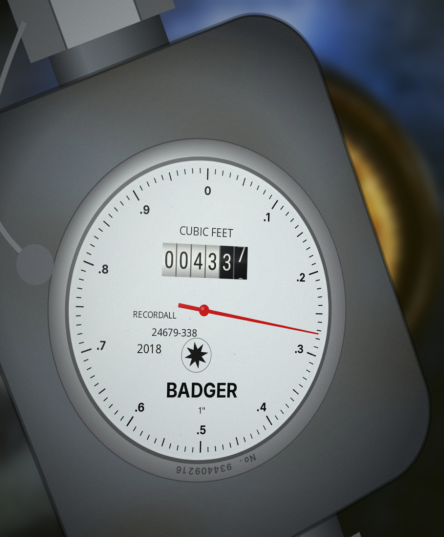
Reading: 4337.27ft³
